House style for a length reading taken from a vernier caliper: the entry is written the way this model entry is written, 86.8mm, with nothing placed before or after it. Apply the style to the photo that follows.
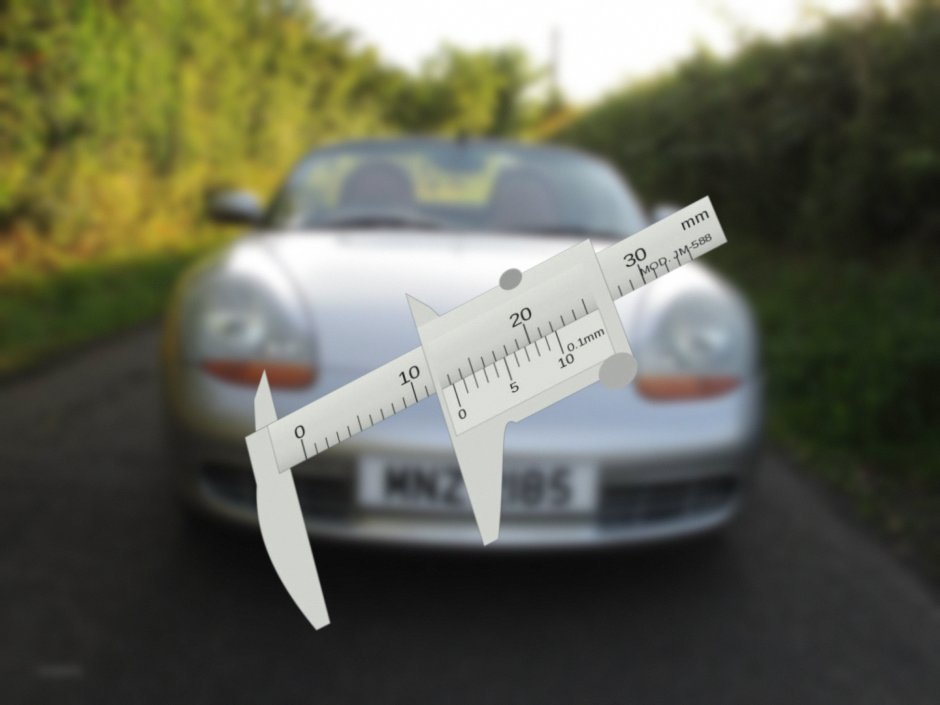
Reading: 13.2mm
